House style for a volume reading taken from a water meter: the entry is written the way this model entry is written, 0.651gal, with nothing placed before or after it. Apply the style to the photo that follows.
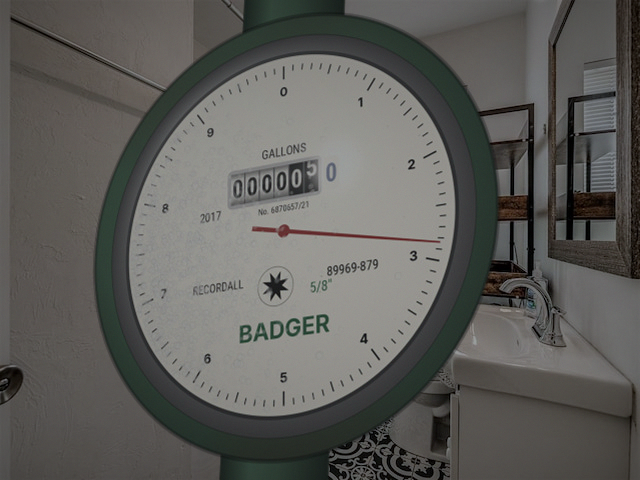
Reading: 52.8gal
